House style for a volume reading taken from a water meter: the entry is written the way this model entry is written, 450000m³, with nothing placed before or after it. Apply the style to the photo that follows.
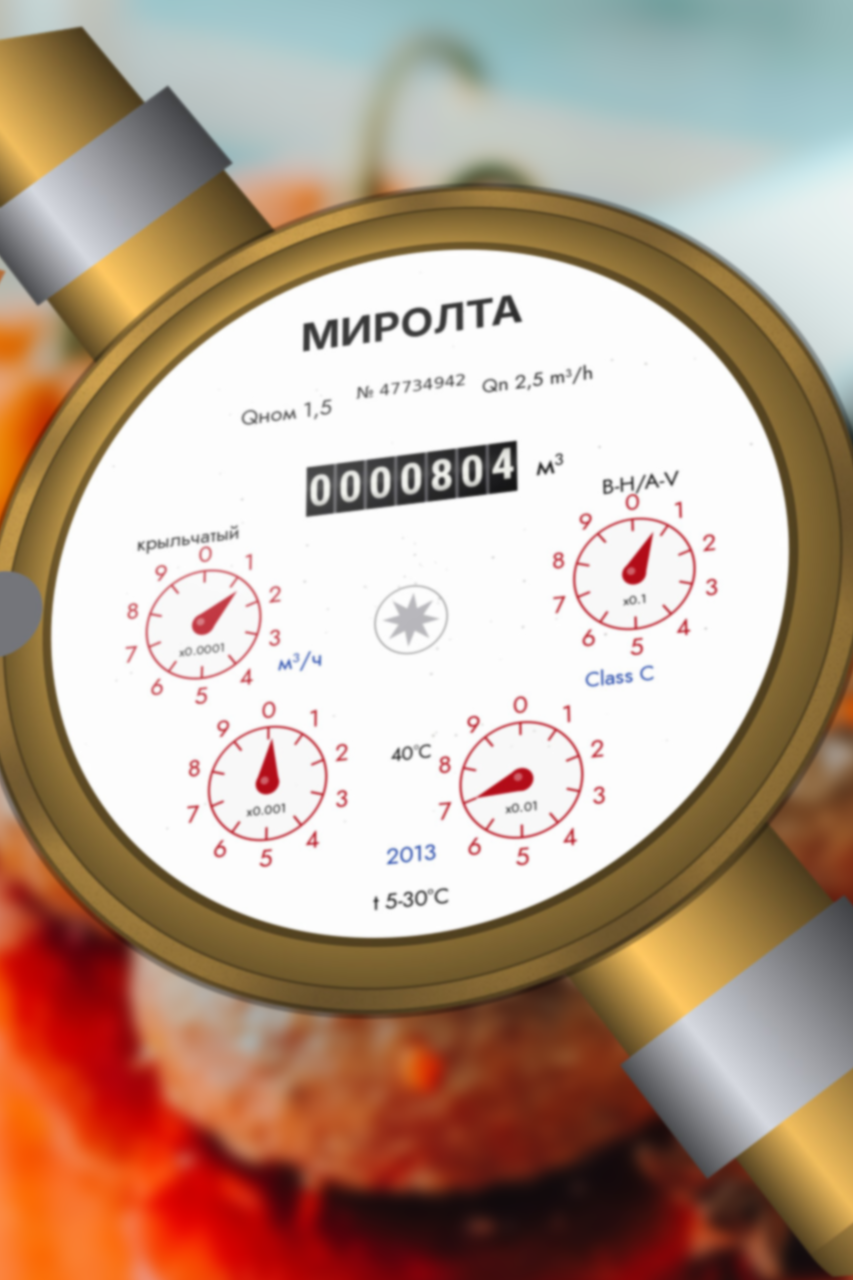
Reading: 804.0701m³
